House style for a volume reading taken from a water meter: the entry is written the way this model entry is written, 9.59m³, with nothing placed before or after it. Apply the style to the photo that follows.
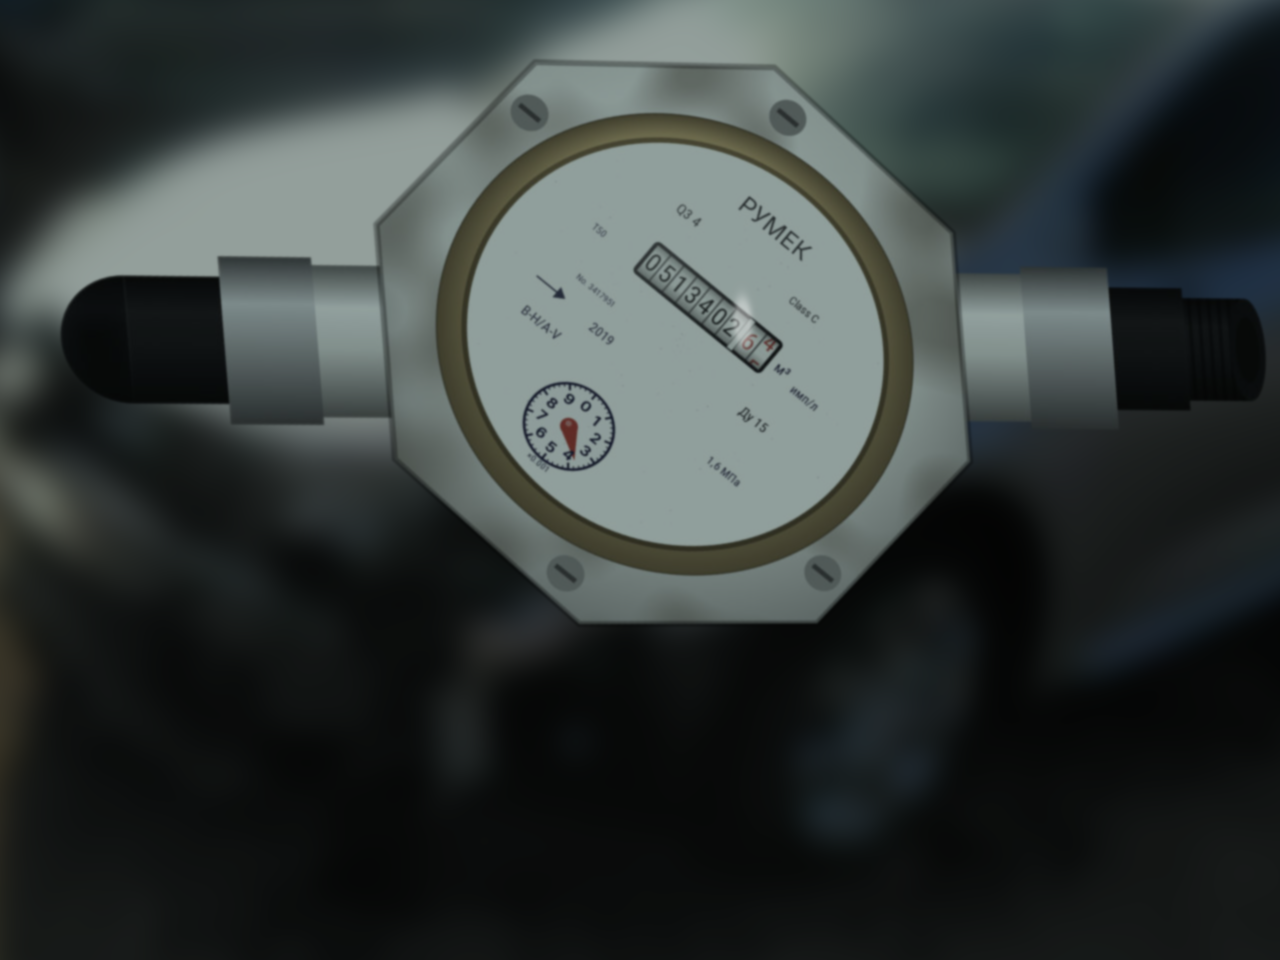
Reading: 513402.643m³
